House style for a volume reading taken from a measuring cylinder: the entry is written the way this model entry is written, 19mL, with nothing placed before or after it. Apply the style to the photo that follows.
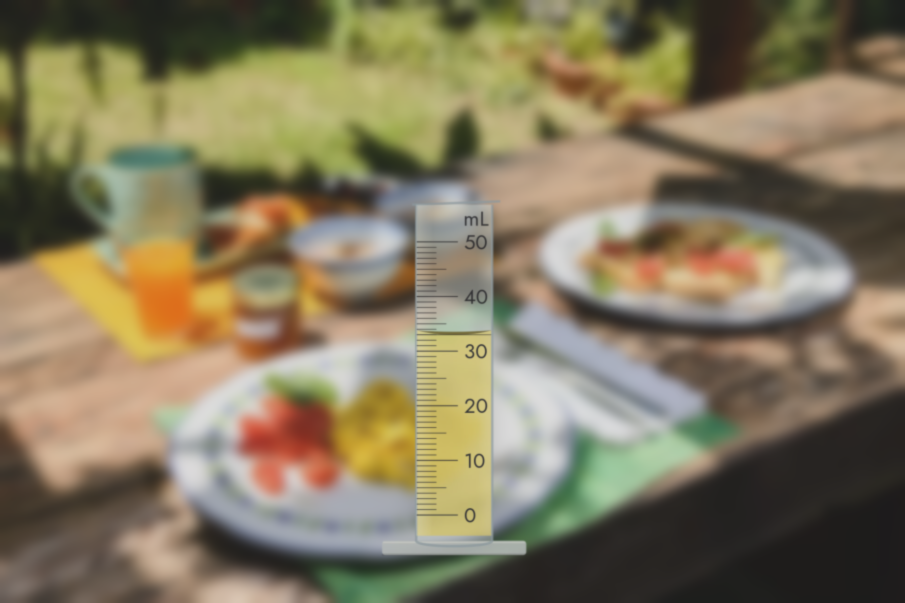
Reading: 33mL
